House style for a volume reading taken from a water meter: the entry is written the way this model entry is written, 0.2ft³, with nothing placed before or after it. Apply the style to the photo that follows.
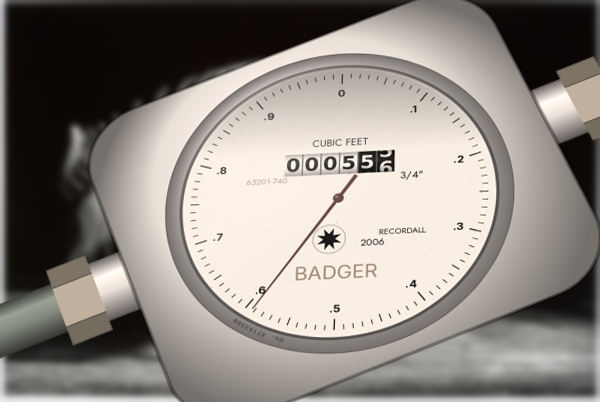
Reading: 555.59ft³
